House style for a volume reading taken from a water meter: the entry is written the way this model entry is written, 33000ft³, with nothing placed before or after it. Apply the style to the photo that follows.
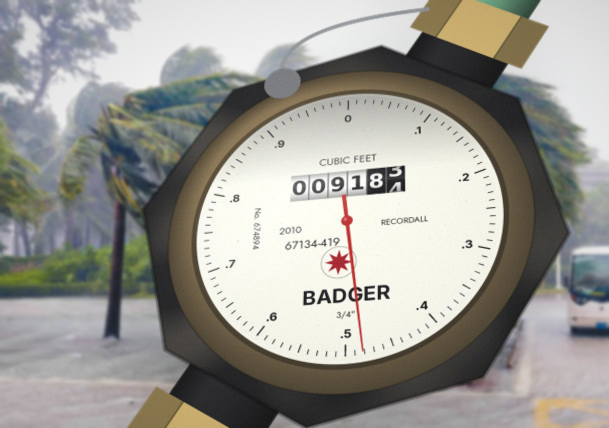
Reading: 9183.48ft³
